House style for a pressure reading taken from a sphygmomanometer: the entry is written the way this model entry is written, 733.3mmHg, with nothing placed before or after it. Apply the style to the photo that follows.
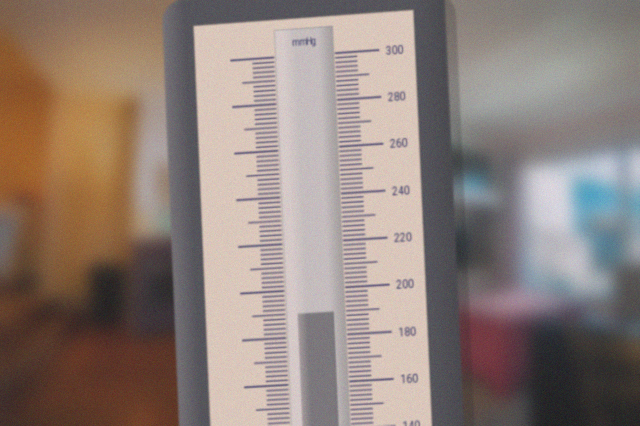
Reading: 190mmHg
